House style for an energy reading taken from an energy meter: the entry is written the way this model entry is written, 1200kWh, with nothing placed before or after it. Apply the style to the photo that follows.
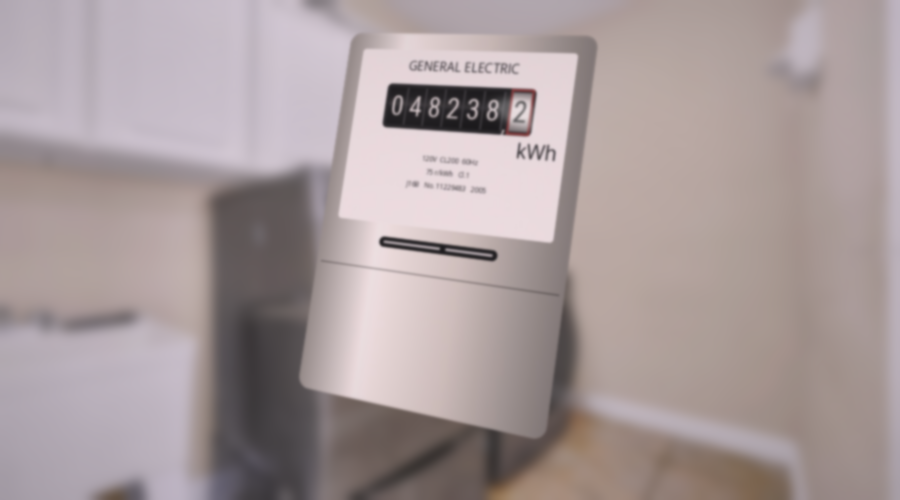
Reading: 48238.2kWh
